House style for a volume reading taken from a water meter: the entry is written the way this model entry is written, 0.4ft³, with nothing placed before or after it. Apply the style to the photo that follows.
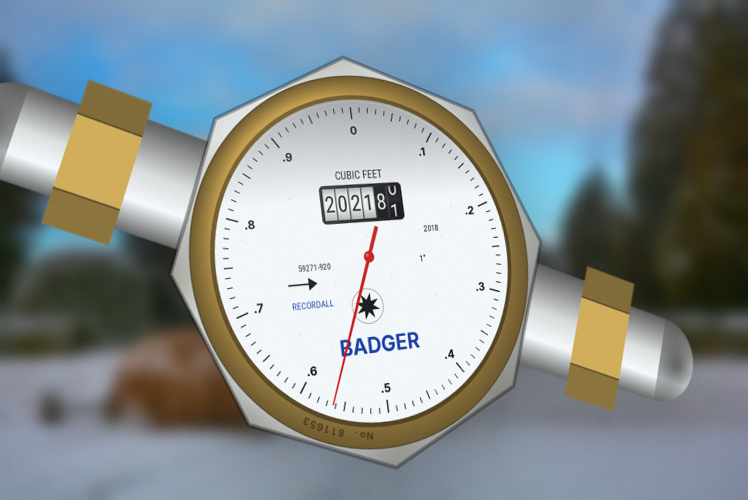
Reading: 202180.56ft³
